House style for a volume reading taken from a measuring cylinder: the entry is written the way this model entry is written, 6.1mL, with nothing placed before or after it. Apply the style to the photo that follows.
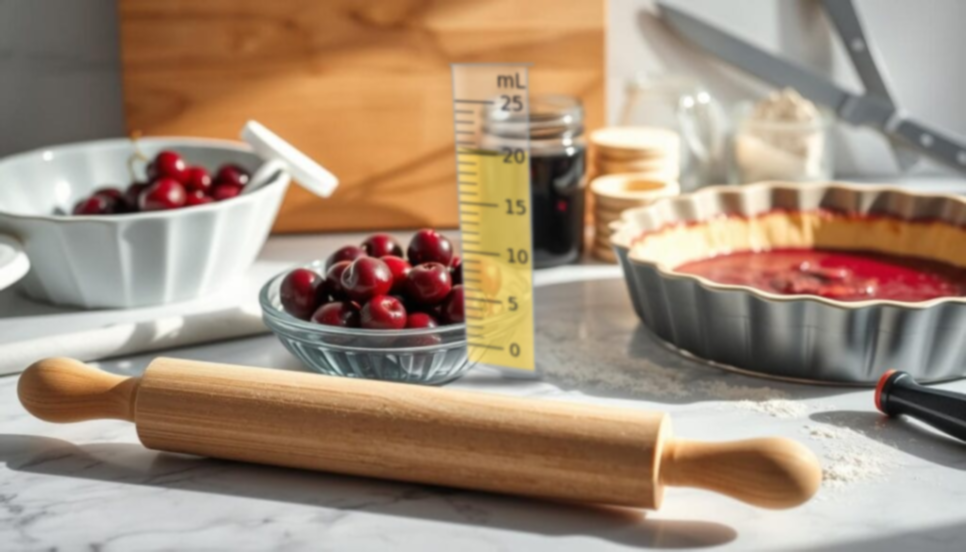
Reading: 20mL
